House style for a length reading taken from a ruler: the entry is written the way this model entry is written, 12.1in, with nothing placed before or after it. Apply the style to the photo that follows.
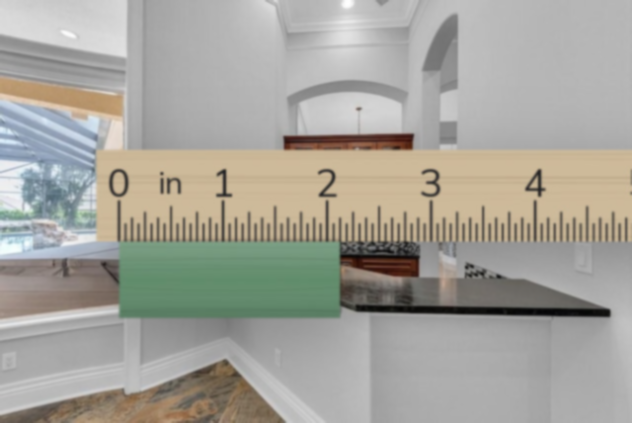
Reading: 2.125in
